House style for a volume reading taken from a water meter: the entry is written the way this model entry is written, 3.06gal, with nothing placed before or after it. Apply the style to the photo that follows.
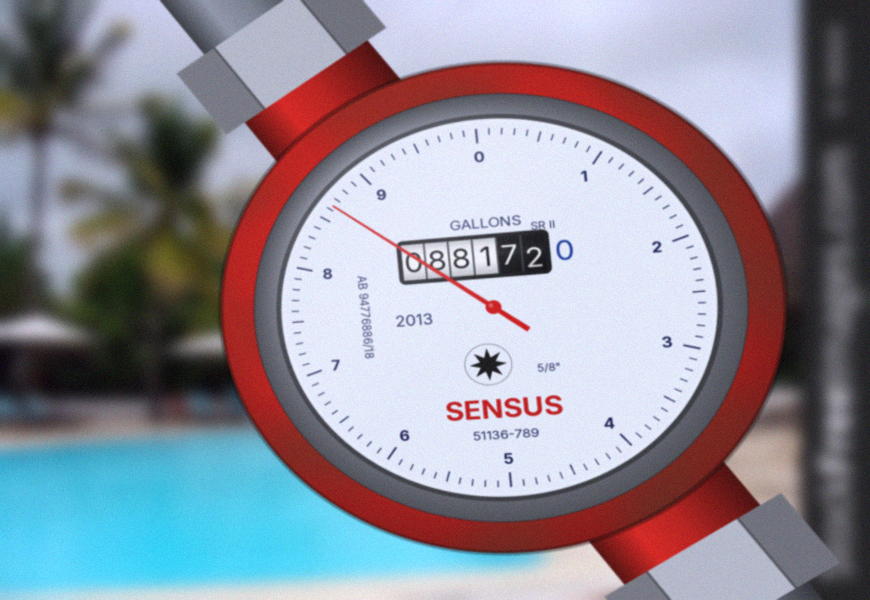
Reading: 881718.6gal
